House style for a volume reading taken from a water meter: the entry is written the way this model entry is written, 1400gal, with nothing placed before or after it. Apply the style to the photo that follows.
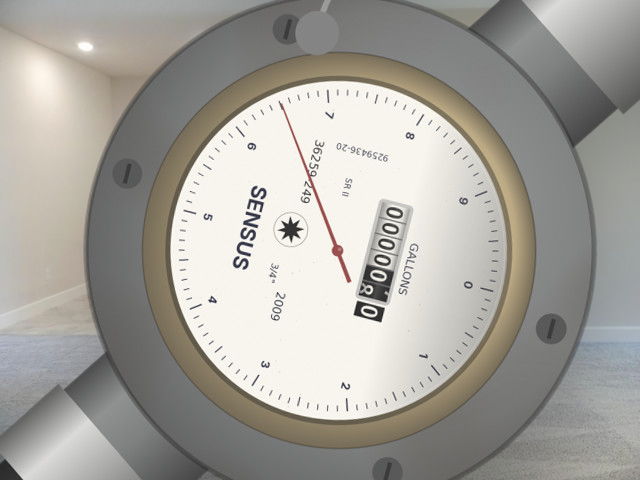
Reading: 76.5gal
